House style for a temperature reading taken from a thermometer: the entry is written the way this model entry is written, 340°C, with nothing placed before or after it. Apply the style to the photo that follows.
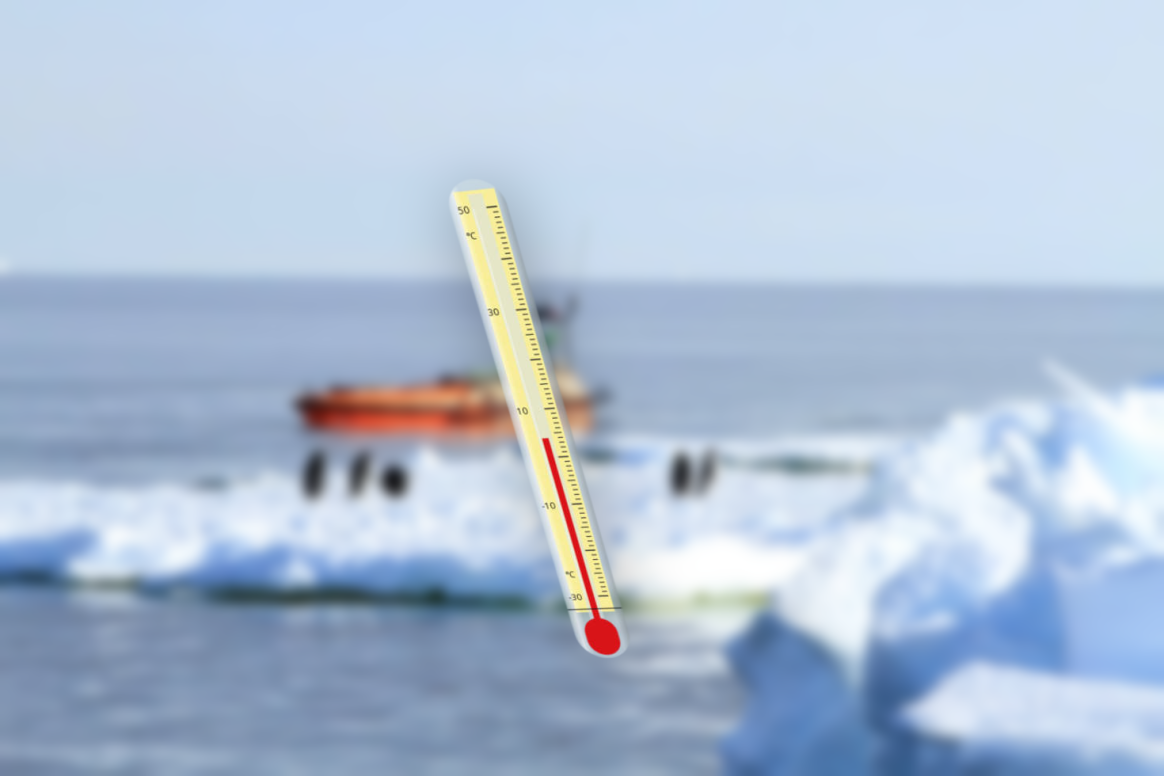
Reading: 4°C
